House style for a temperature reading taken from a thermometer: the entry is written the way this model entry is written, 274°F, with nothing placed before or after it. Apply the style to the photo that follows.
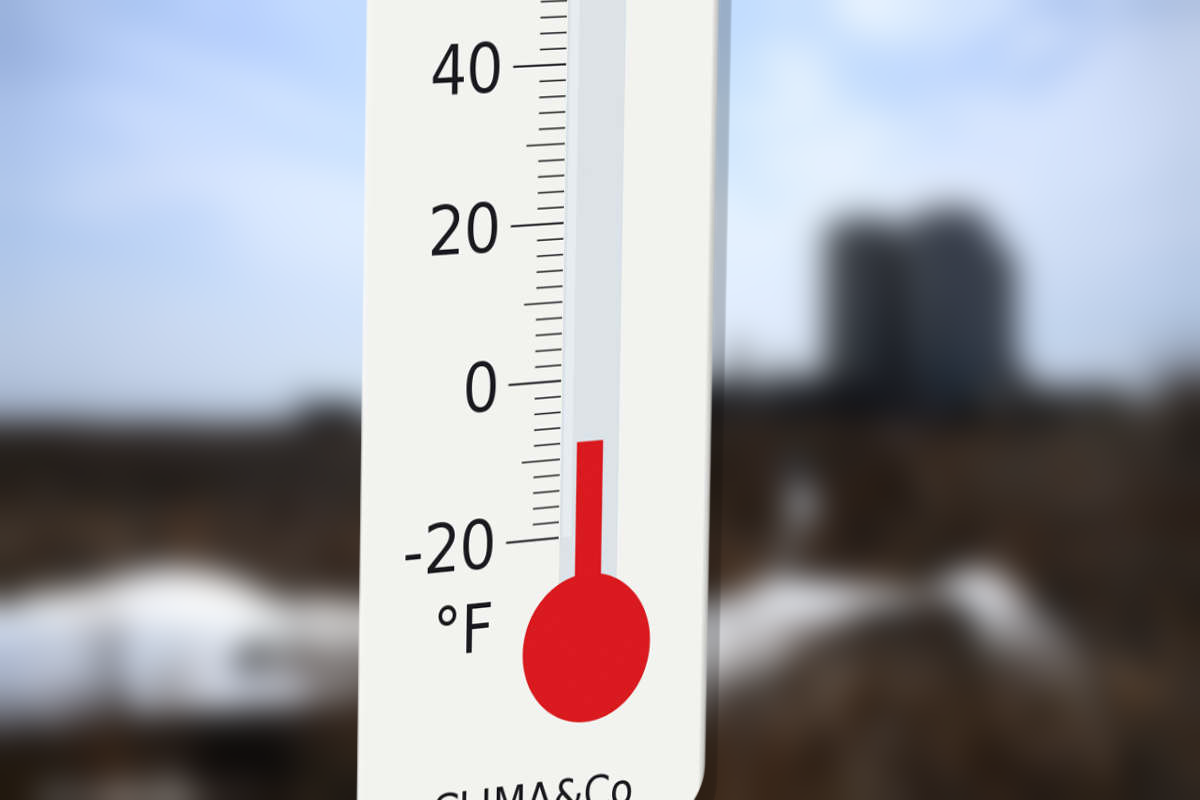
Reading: -8°F
